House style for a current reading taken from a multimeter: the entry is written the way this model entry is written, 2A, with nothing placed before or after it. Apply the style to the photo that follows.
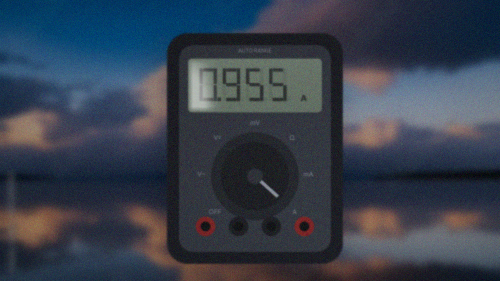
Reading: 0.955A
